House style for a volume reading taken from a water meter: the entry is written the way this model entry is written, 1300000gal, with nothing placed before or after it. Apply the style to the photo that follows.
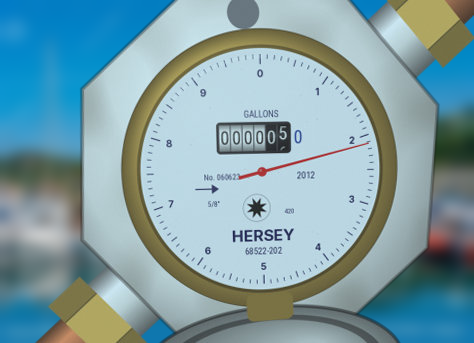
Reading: 52.1gal
